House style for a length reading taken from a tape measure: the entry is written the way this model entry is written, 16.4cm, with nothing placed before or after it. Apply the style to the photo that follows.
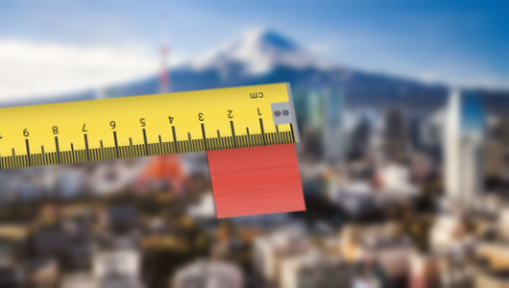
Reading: 3cm
